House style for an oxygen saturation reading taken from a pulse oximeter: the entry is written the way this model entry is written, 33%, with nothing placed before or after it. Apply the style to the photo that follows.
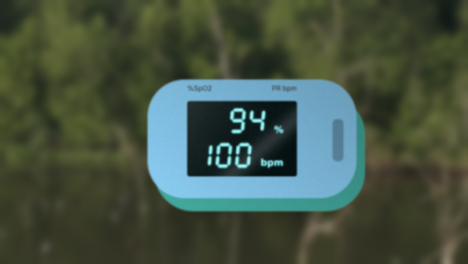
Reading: 94%
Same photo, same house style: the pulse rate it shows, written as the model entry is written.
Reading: 100bpm
